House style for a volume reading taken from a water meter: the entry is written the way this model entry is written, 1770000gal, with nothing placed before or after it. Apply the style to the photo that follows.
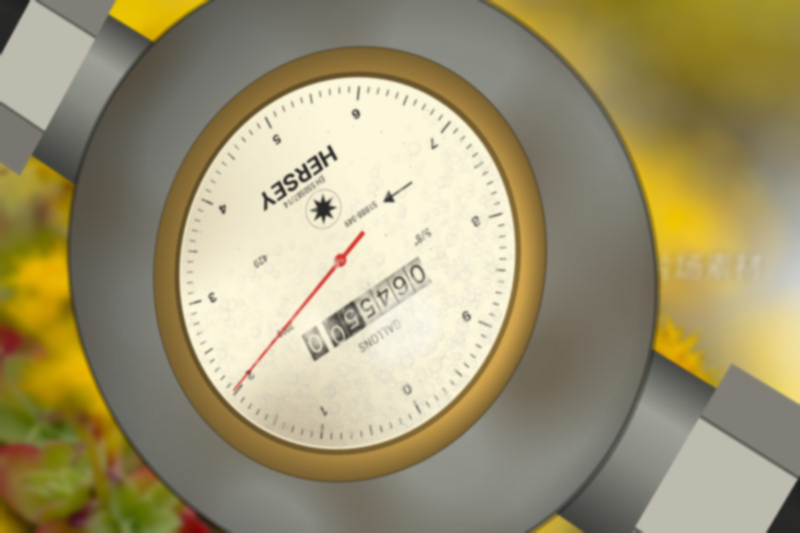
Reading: 645502.0gal
